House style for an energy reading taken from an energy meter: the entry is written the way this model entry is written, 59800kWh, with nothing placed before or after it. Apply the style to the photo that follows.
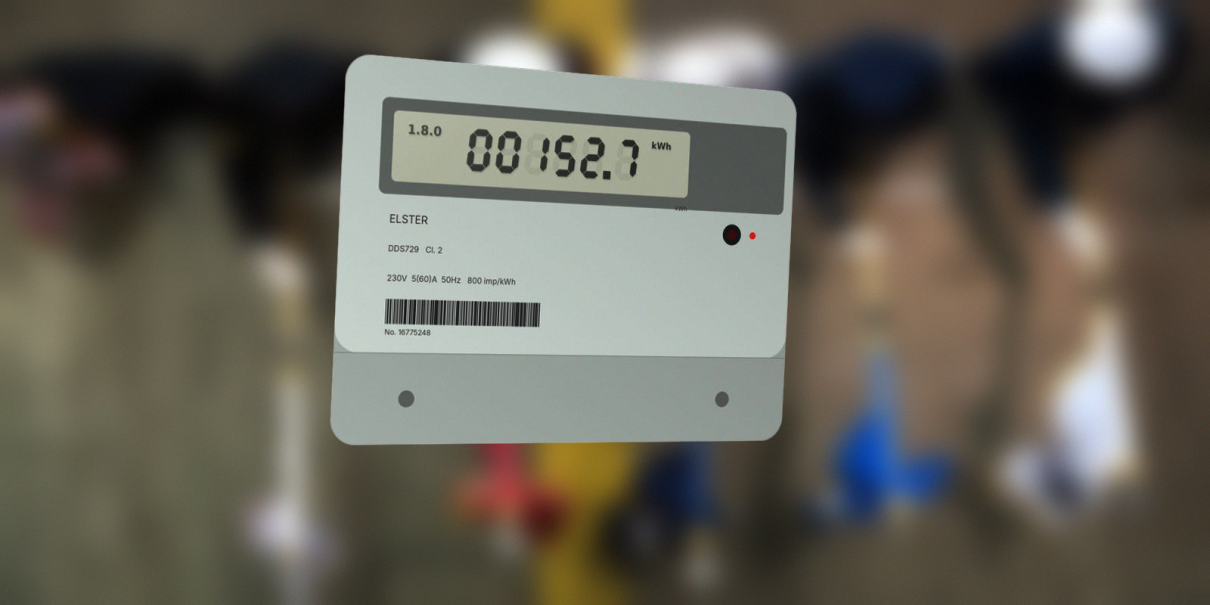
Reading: 152.7kWh
